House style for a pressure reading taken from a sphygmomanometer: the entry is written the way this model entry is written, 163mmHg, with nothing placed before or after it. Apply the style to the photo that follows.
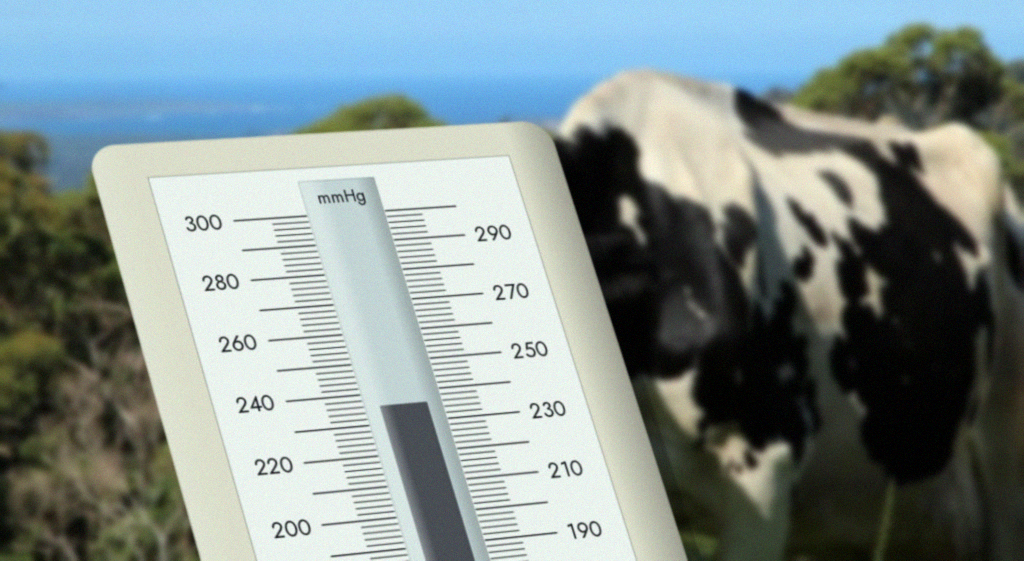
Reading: 236mmHg
